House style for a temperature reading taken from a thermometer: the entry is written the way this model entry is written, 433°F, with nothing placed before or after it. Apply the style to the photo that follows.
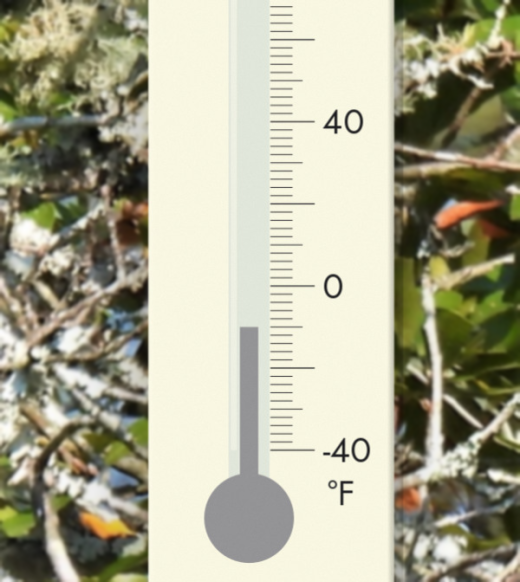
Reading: -10°F
